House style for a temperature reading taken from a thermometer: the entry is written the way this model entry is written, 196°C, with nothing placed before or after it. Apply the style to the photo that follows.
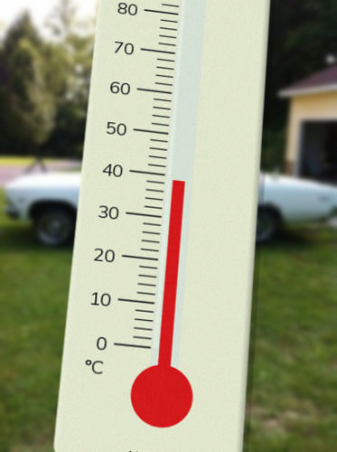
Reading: 39°C
